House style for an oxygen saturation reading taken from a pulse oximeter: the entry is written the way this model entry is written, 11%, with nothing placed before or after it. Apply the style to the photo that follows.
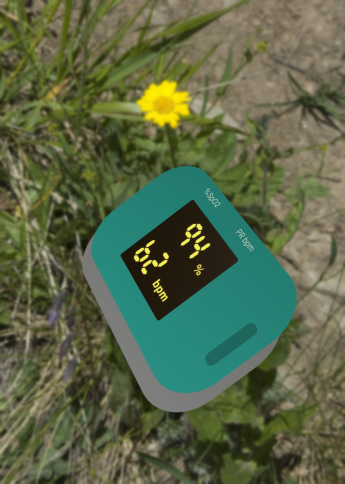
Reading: 94%
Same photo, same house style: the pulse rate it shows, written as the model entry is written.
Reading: 62bpm
